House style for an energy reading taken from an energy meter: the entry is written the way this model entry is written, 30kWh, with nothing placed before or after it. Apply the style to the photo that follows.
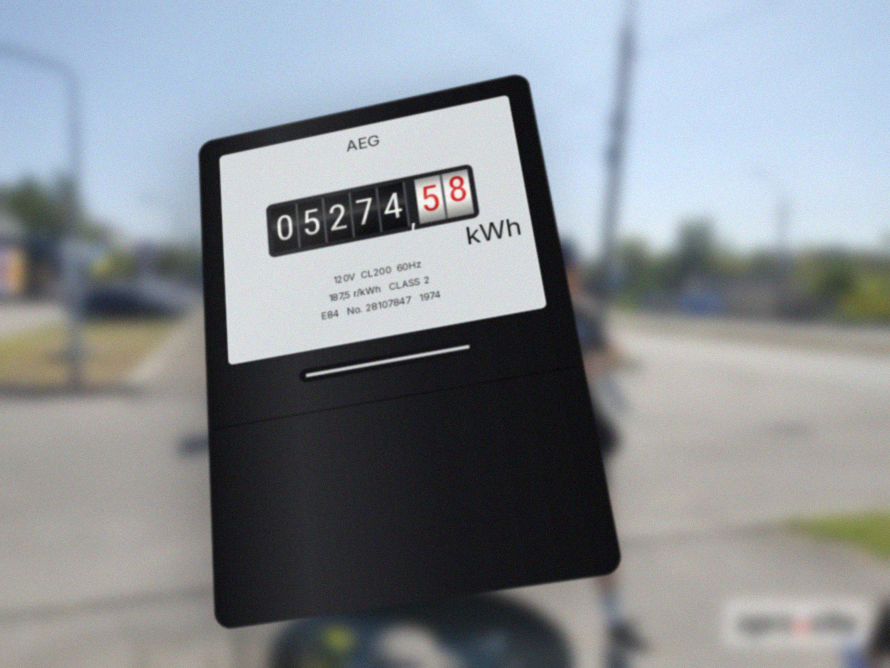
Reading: 5274.58kWh
